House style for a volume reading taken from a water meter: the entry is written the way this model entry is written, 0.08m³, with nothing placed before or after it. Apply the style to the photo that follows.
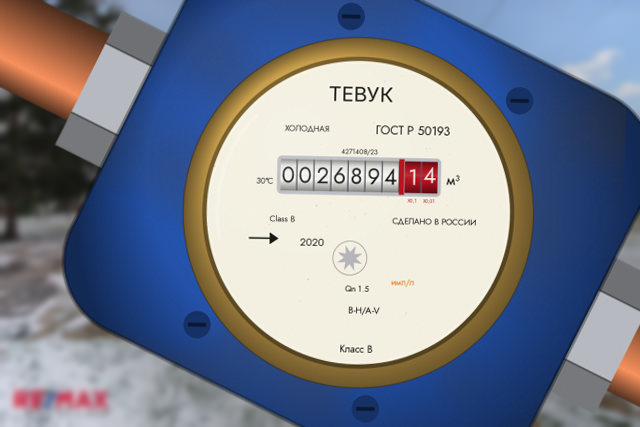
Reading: 26894.14m³
